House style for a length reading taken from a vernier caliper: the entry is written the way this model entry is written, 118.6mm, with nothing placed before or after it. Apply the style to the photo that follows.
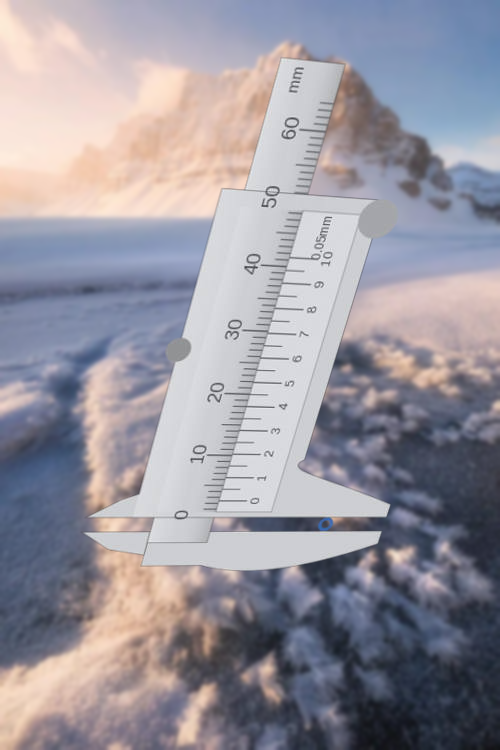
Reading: 2.4mm
